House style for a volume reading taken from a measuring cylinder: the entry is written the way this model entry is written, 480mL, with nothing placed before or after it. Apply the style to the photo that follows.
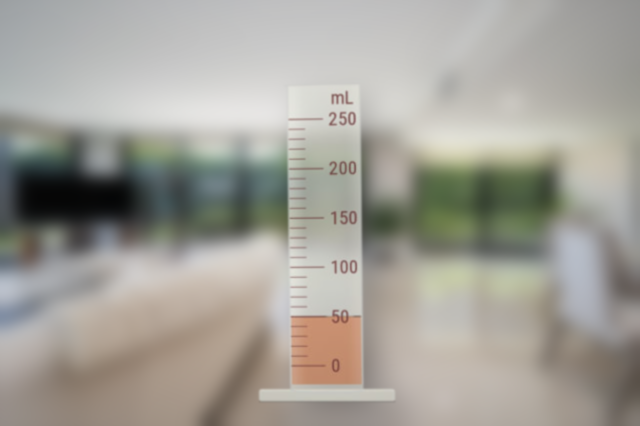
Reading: 50mL
